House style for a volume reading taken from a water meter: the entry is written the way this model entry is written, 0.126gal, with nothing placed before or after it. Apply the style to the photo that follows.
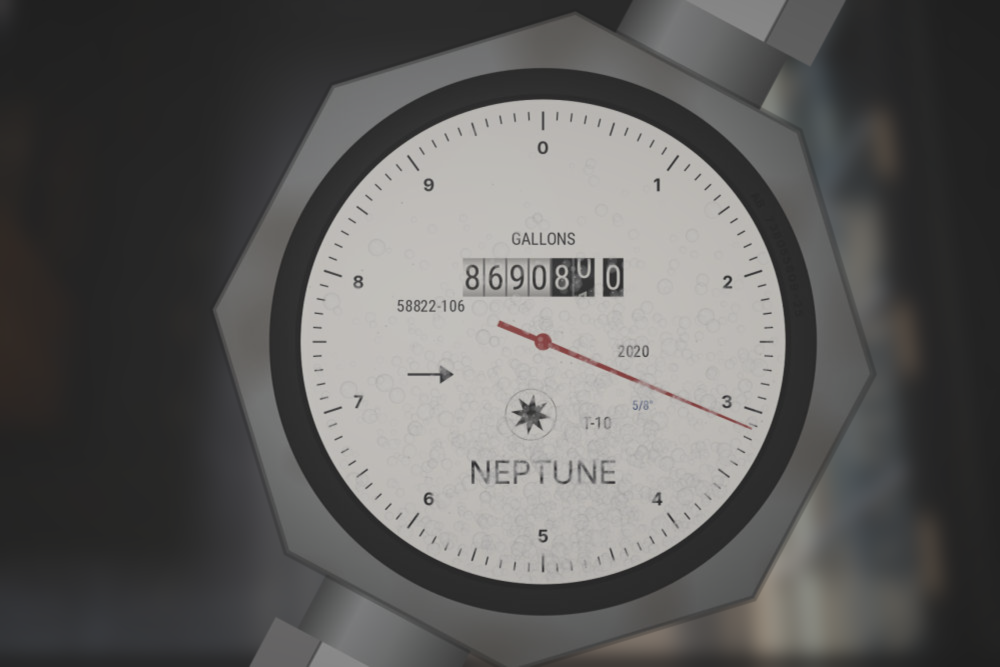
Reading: 8690803.1gal
